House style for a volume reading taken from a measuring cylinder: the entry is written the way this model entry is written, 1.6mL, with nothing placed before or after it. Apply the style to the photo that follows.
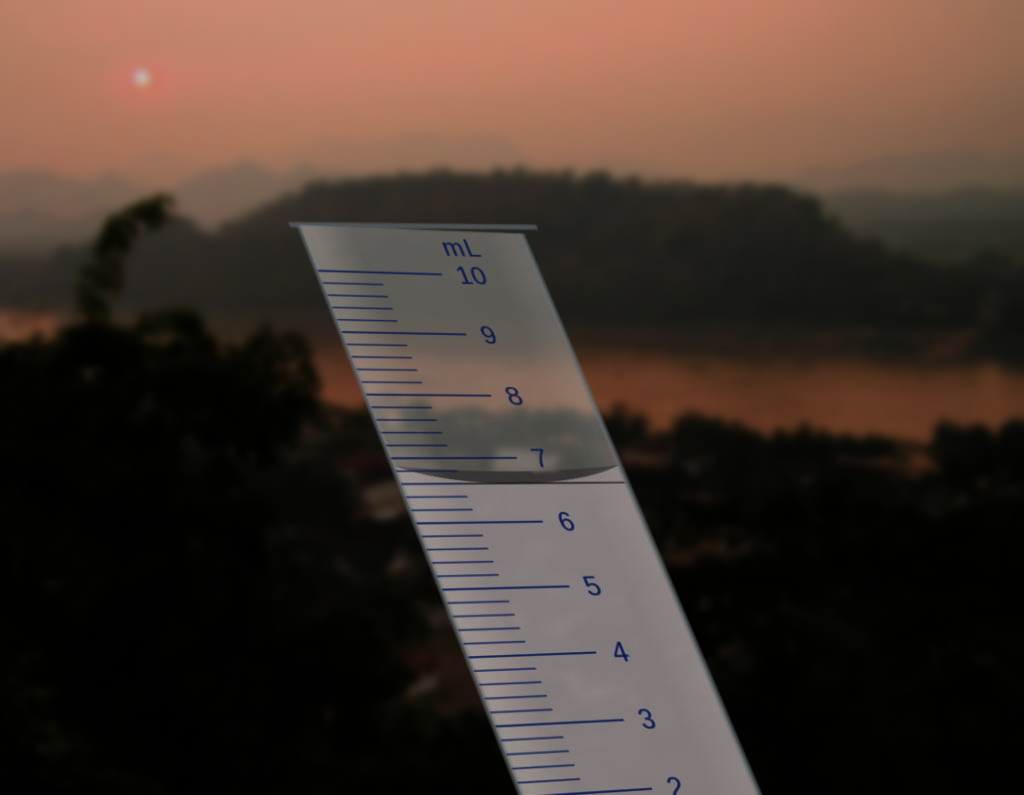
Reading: 6.6mL
